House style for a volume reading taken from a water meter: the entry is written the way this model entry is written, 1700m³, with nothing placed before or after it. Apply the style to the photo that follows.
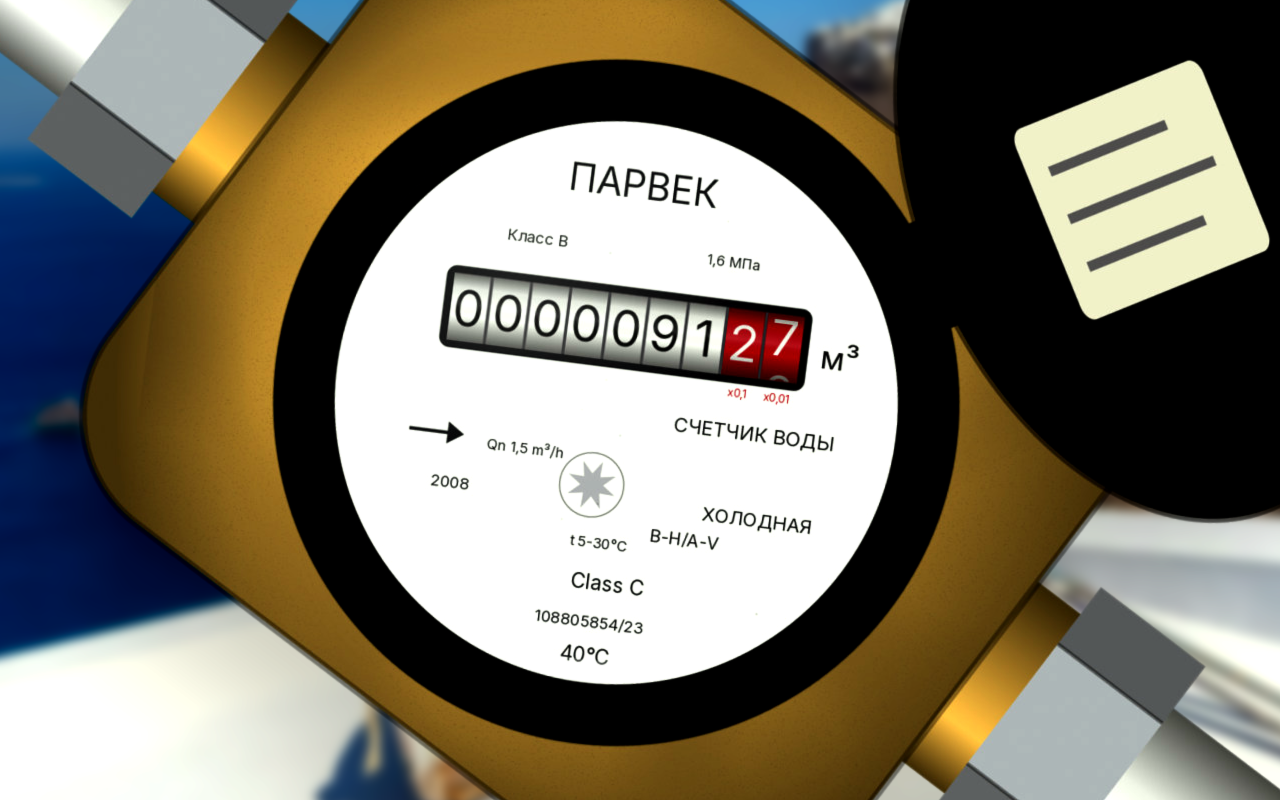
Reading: 91.27m³
